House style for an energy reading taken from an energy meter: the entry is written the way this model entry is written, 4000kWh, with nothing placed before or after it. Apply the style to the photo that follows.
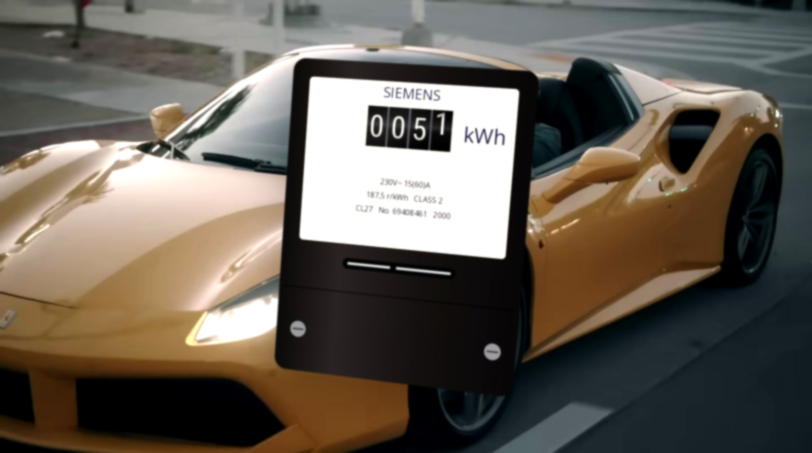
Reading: 51kWh
